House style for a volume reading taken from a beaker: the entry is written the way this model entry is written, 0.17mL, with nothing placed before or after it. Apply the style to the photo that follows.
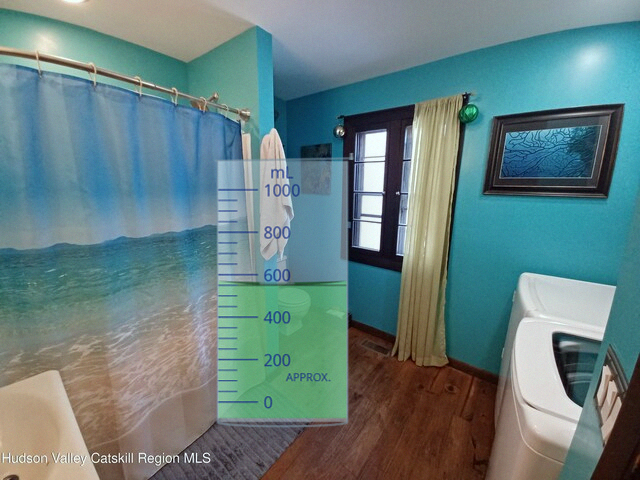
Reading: 550mL
